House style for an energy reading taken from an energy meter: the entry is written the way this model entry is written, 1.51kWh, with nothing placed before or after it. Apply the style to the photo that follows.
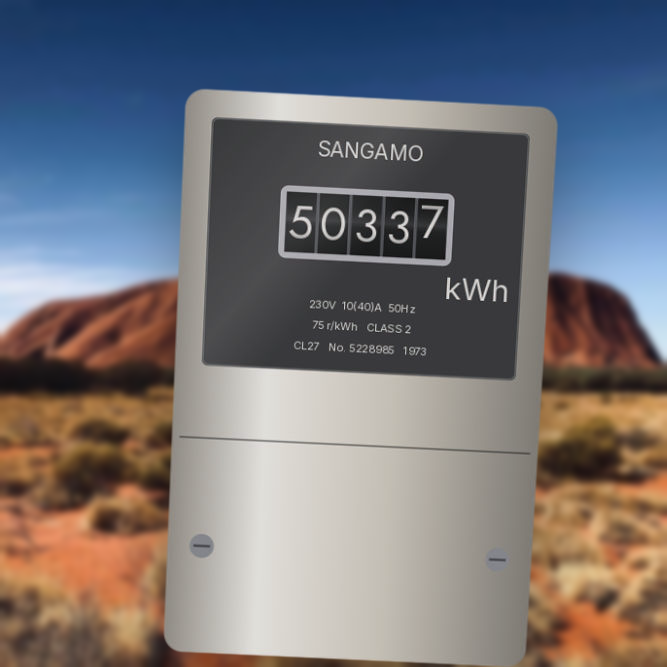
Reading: 50337kWh
